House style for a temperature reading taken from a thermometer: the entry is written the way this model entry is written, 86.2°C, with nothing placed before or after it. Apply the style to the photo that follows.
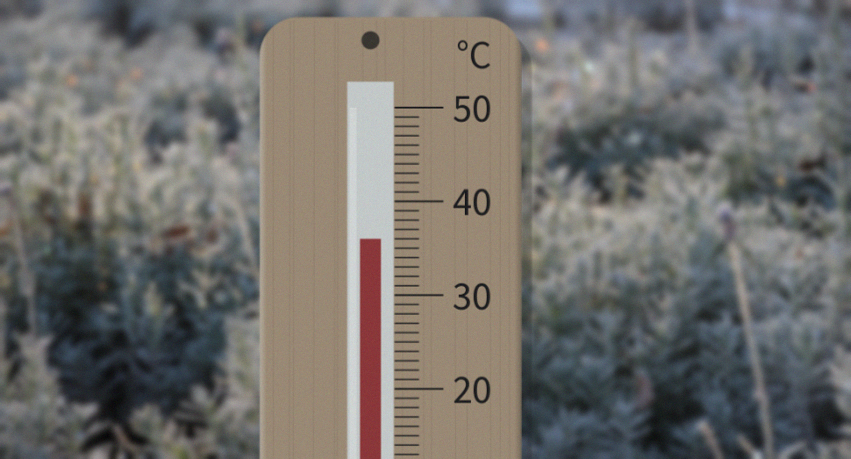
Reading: 36°C
